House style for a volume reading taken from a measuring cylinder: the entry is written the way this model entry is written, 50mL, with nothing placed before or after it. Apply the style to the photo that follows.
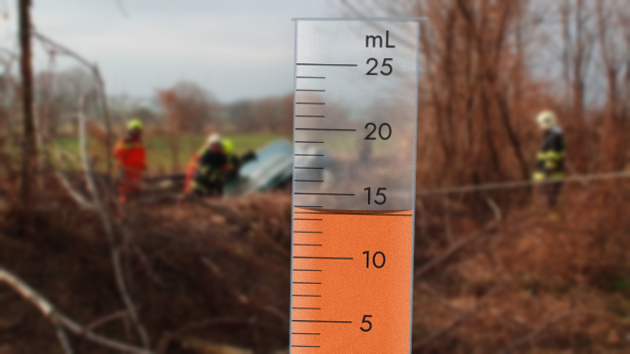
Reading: 13.5mL
